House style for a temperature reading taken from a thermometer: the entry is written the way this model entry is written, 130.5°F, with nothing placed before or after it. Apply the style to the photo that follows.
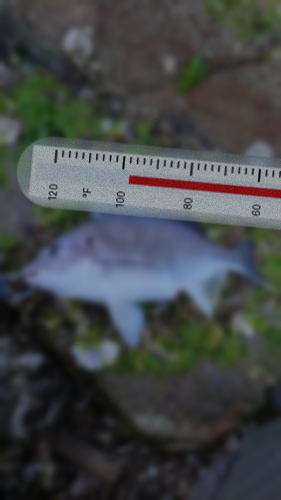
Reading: 98°F
